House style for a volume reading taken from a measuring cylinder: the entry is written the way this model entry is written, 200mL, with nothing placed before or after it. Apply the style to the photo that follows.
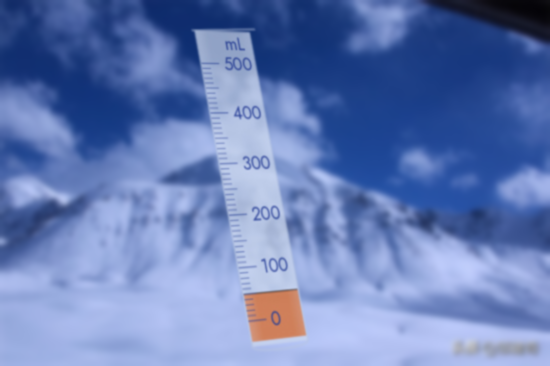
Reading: 50mL
